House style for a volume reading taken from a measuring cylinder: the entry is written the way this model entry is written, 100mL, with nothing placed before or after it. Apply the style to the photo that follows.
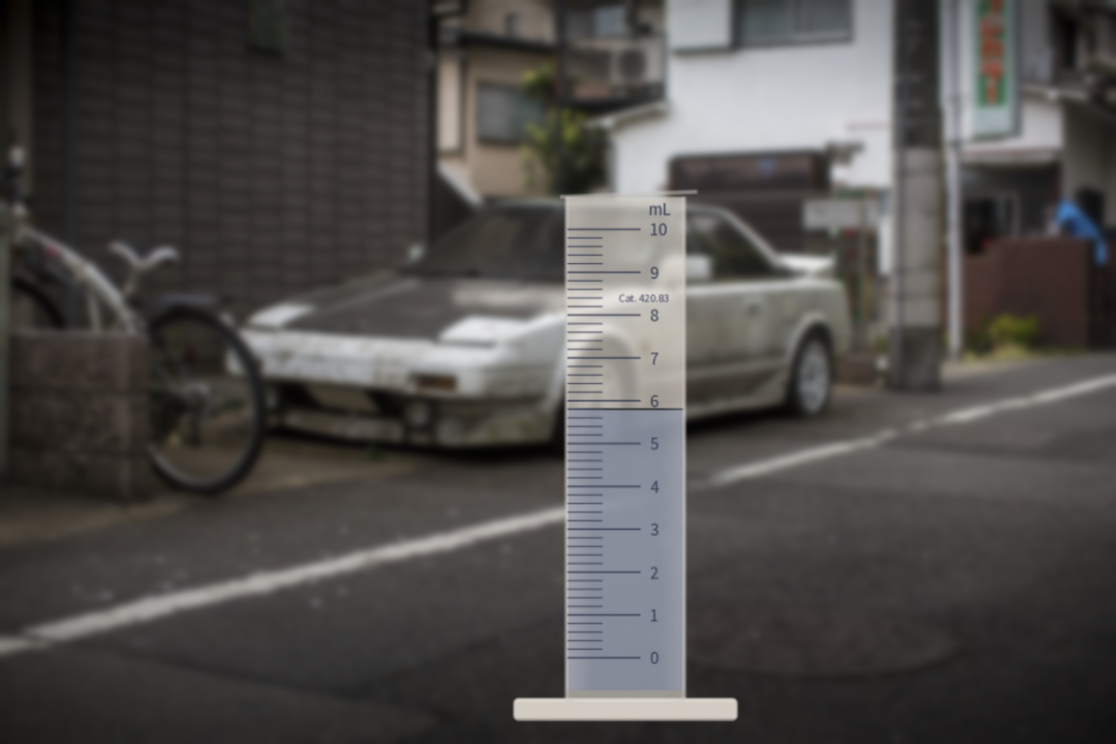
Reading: 5.8mL
